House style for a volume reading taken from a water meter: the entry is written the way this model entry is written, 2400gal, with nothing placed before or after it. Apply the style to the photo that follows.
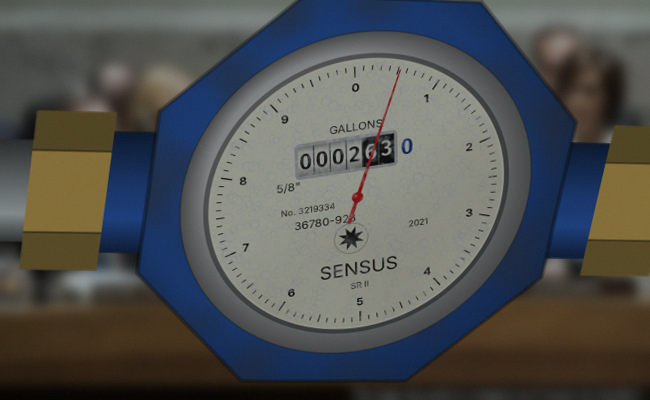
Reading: 2630.5gal
